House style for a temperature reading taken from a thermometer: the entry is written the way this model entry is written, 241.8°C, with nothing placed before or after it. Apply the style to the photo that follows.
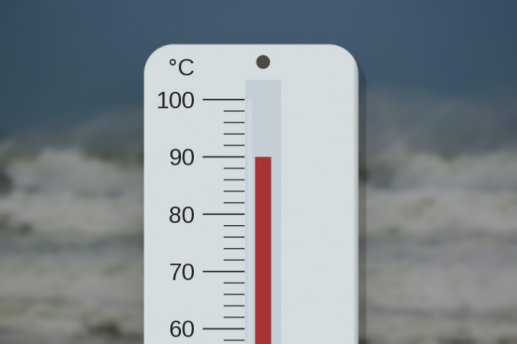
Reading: 90°C
